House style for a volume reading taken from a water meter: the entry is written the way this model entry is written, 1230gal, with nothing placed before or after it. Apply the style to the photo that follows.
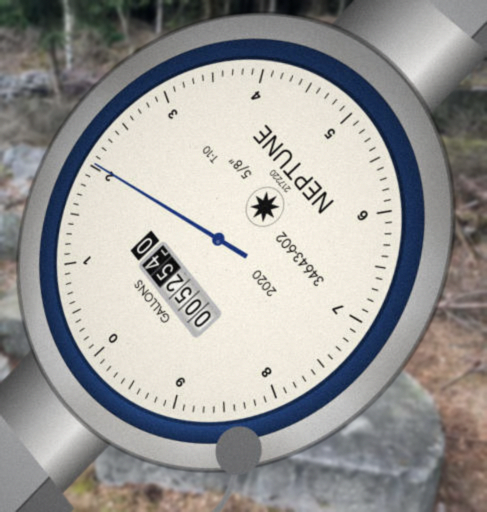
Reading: 52542.0gal
